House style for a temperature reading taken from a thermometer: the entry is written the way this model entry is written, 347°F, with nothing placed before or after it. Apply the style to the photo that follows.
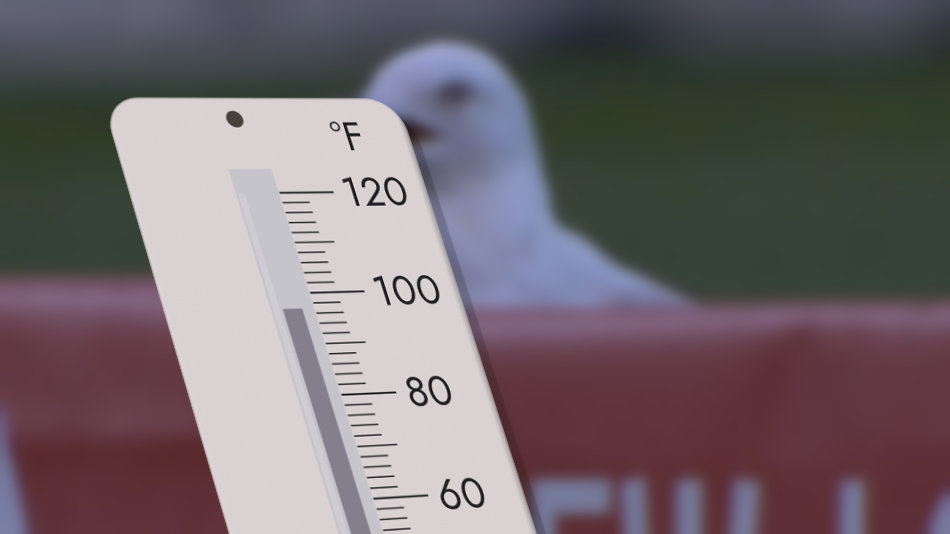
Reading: 97°F
